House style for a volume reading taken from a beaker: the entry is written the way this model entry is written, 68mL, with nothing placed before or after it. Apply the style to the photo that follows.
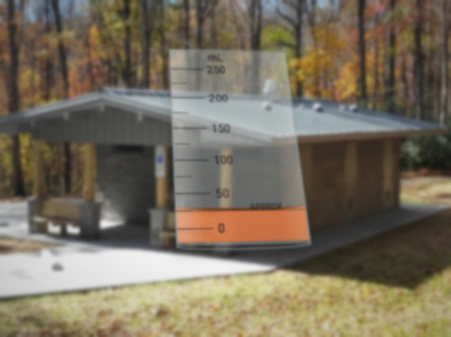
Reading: 25mL
